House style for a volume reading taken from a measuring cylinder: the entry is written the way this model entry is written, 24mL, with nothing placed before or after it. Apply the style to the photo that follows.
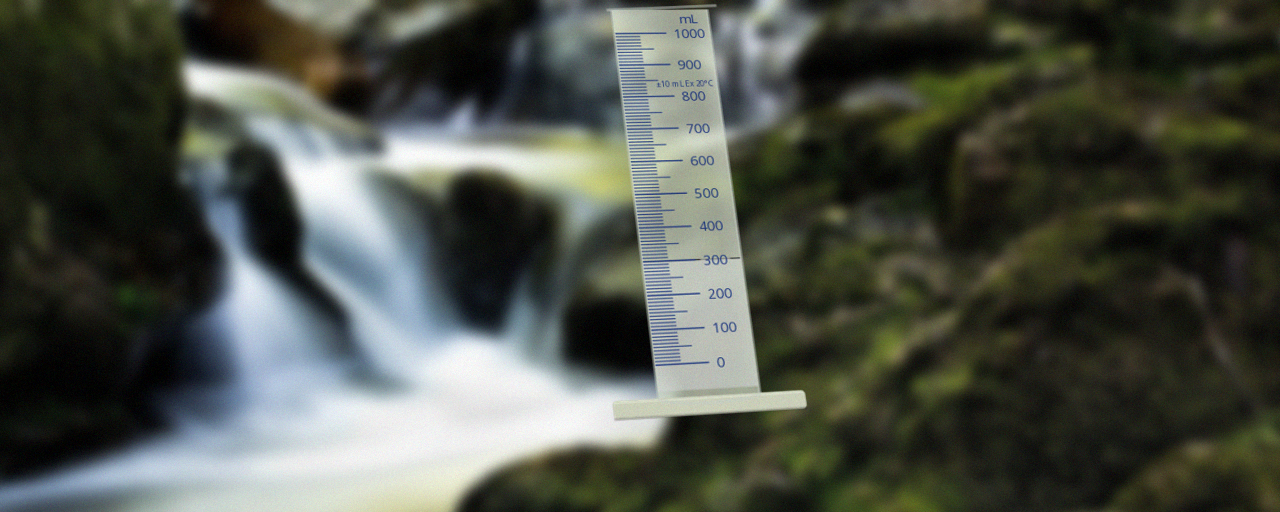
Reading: 300mL
